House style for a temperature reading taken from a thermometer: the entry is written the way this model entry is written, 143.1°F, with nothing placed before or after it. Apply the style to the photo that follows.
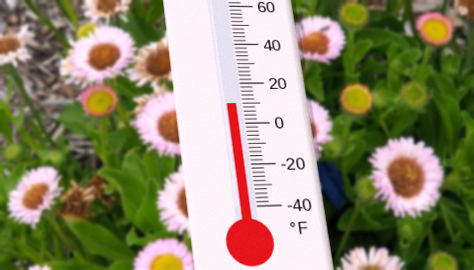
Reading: 10°F
